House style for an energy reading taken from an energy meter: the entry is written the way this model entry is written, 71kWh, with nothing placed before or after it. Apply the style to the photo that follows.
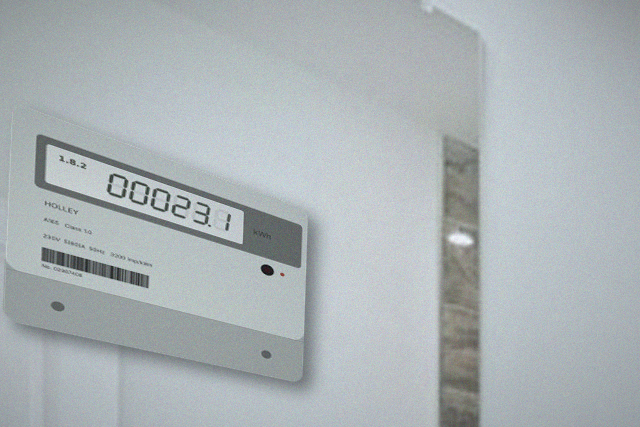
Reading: 23.1kWh
